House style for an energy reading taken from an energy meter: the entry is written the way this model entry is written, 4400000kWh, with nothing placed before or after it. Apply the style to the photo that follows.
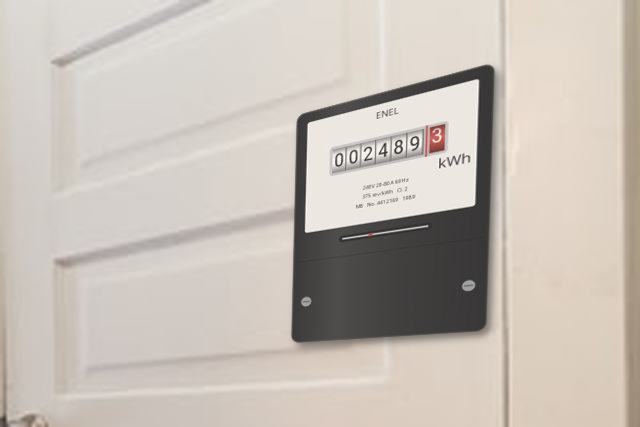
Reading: 2489.3kWh
